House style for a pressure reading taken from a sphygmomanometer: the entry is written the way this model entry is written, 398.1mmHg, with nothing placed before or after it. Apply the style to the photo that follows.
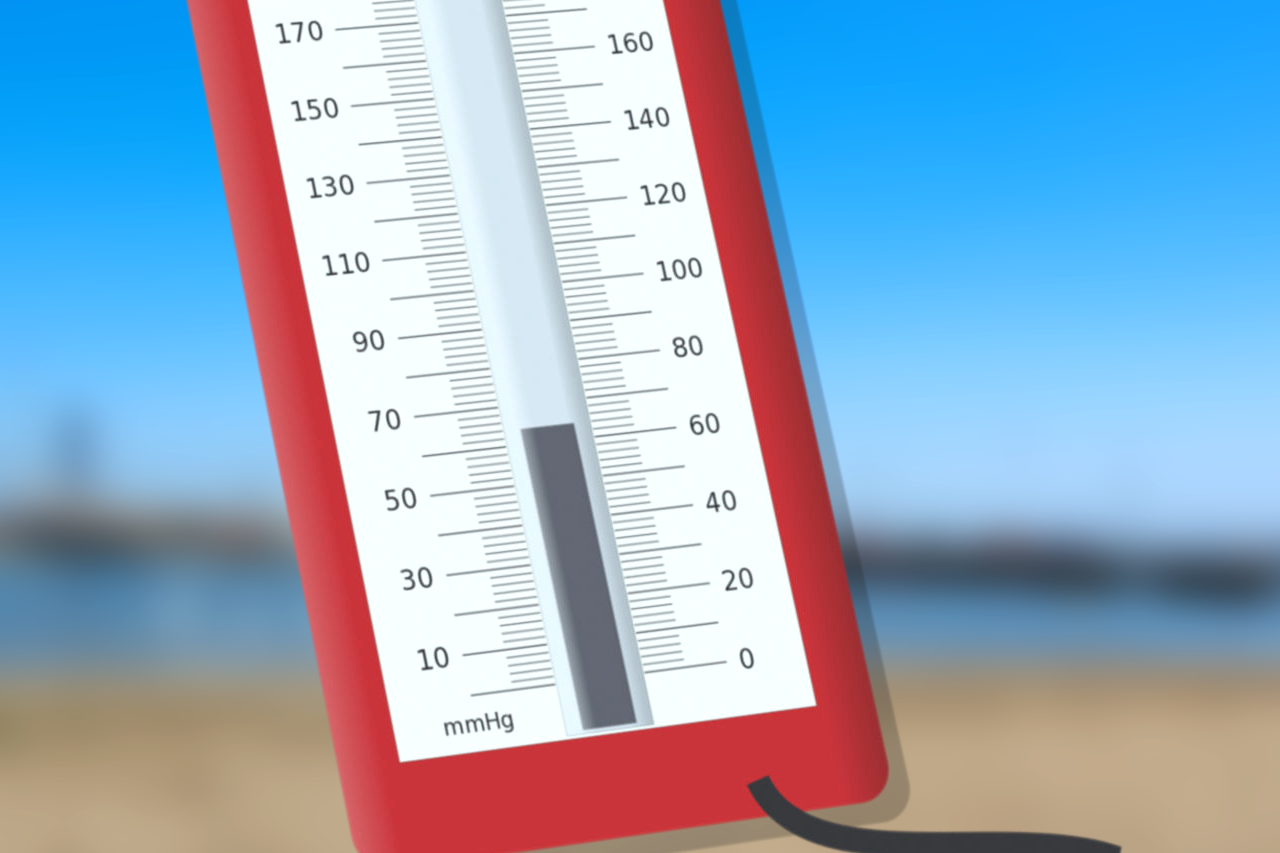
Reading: 64mmHg
